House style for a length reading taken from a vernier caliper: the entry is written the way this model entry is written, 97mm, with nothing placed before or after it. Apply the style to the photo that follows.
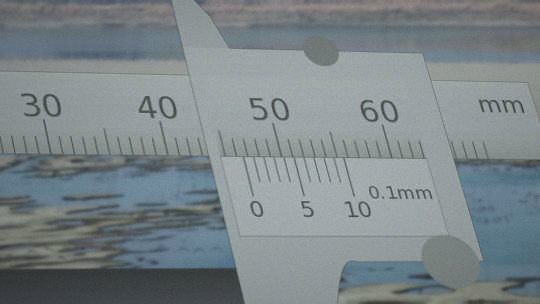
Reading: 46.6mm
